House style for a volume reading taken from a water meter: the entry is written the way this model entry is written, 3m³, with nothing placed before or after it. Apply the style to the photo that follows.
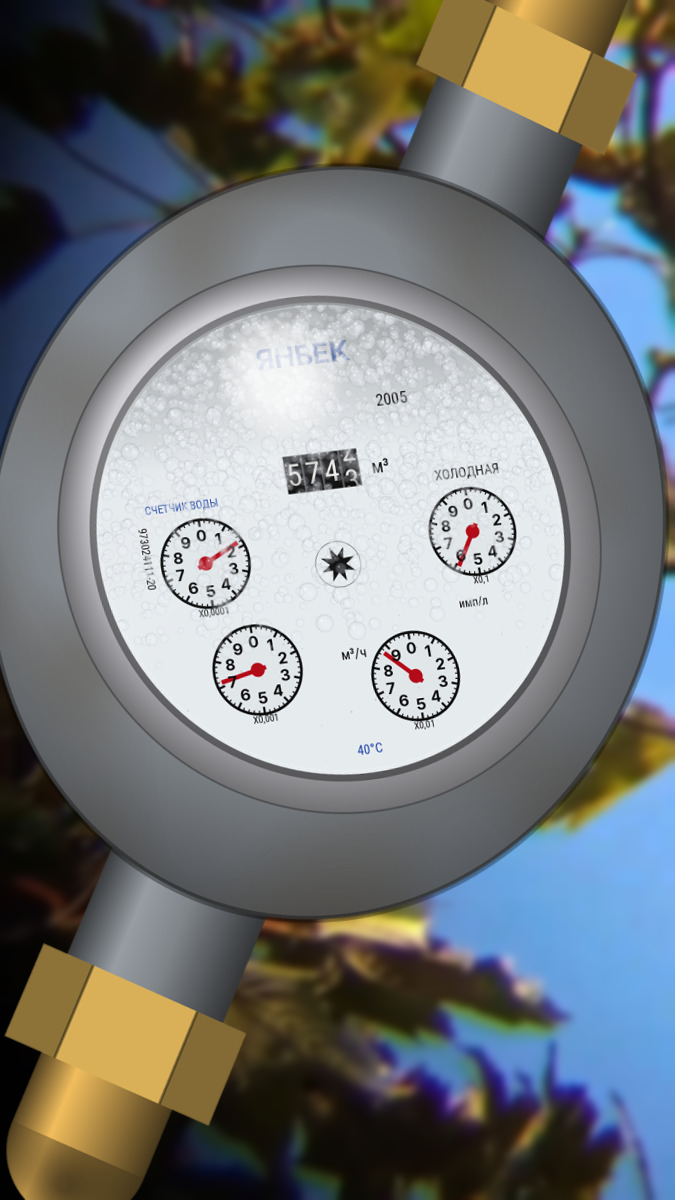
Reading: 5742.5871m³
